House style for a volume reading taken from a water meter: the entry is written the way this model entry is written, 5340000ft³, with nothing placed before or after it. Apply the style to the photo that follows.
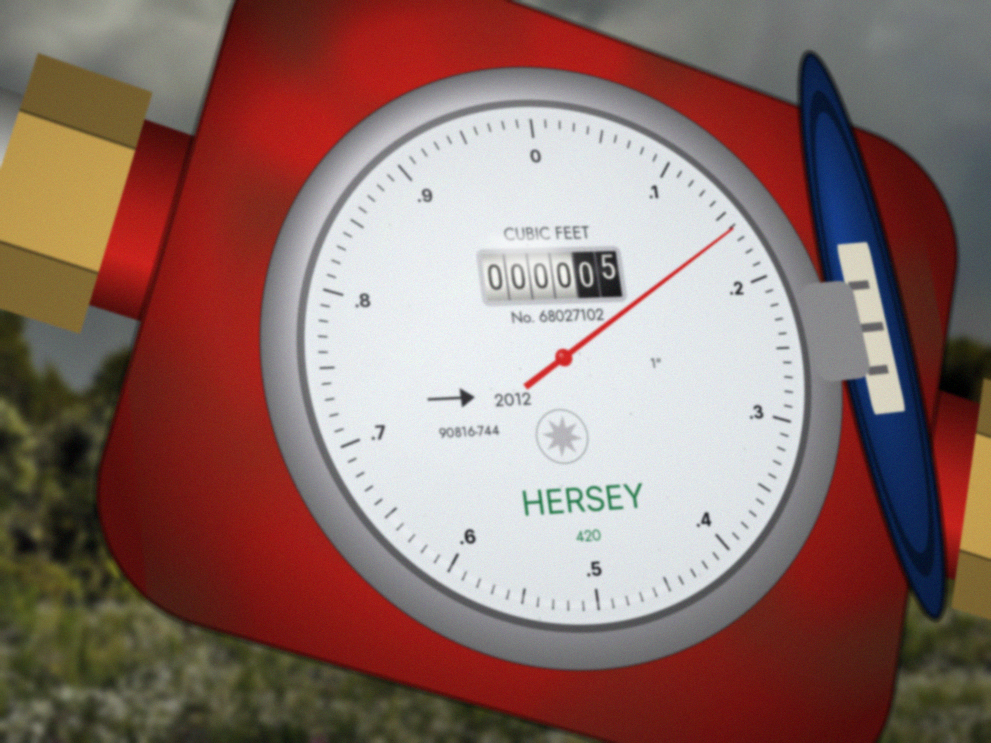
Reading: 5.16ft³
